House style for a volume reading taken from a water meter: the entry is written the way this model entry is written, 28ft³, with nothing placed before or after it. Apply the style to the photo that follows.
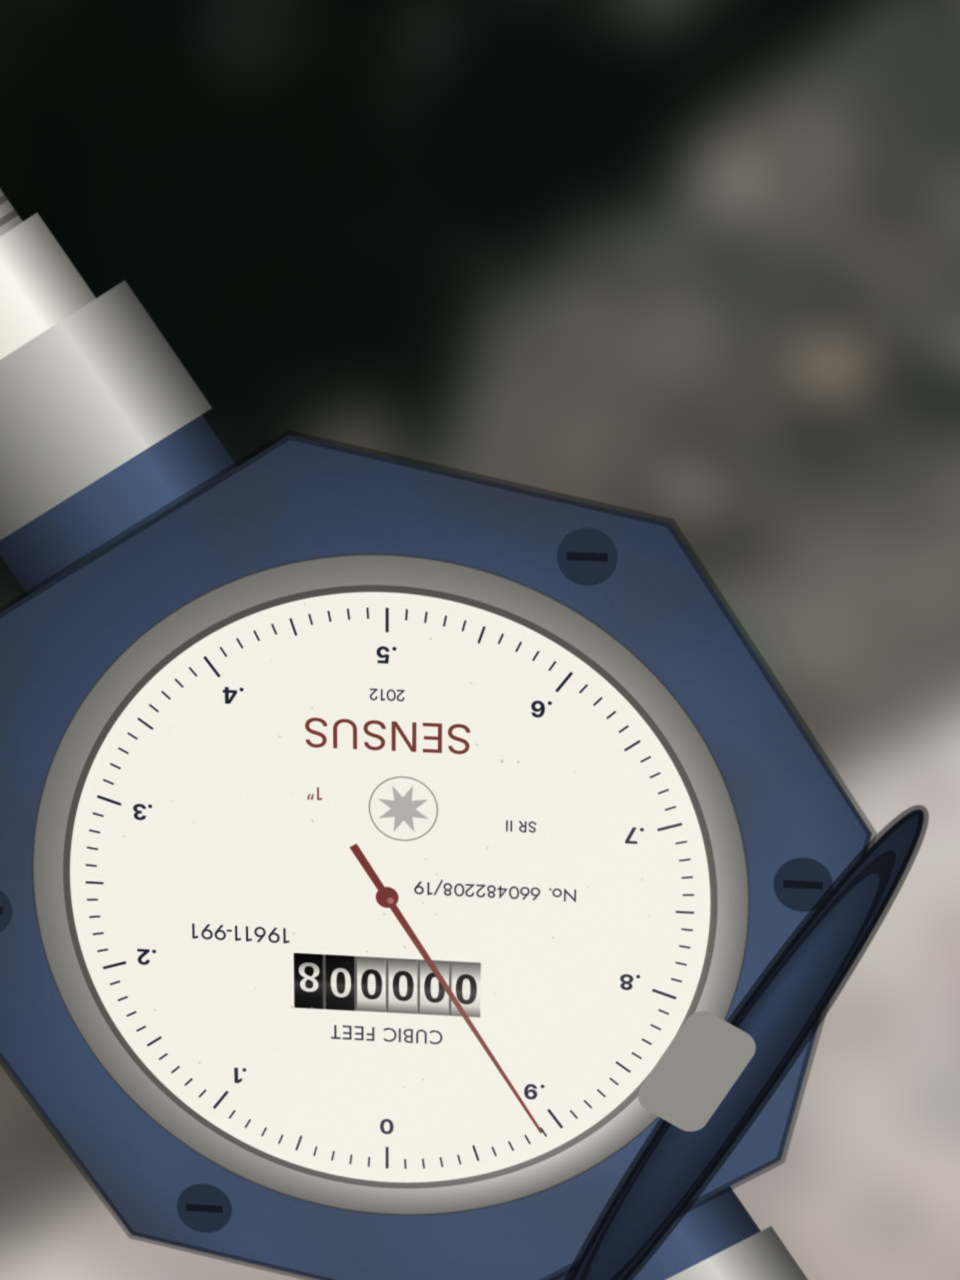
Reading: 7.91ft³
